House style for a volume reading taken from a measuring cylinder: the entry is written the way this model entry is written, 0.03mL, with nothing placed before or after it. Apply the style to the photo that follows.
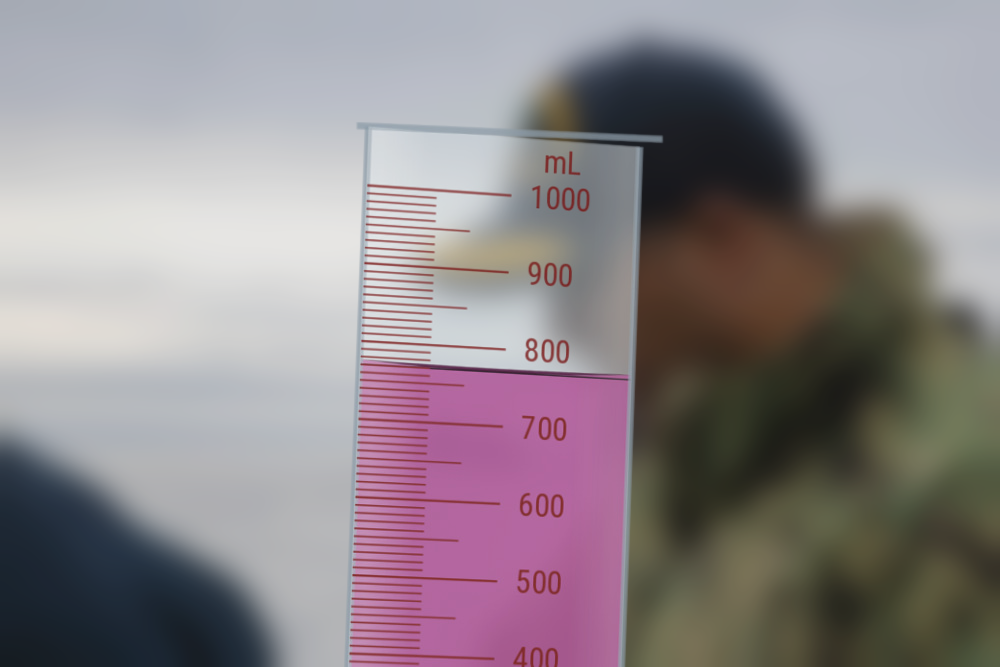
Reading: 770mL
